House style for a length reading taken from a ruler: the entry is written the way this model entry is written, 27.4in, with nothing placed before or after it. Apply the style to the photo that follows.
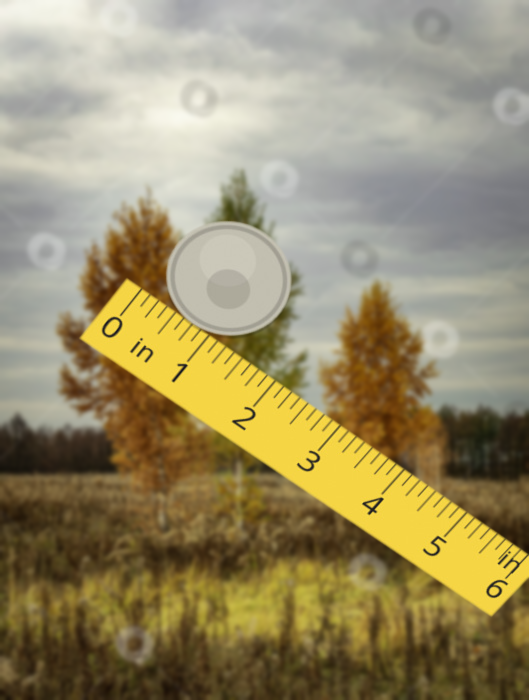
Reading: 1.5in
